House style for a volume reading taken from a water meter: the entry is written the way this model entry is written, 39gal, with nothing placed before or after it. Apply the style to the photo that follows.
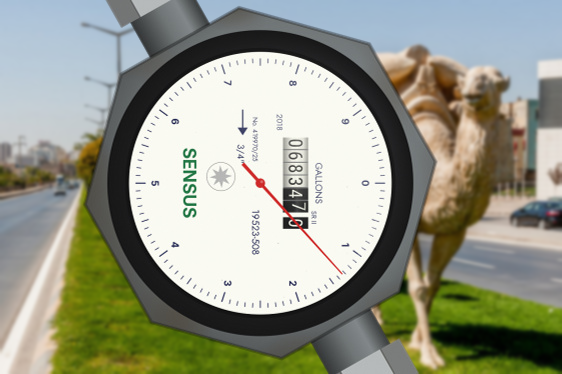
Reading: 683471.3gal
